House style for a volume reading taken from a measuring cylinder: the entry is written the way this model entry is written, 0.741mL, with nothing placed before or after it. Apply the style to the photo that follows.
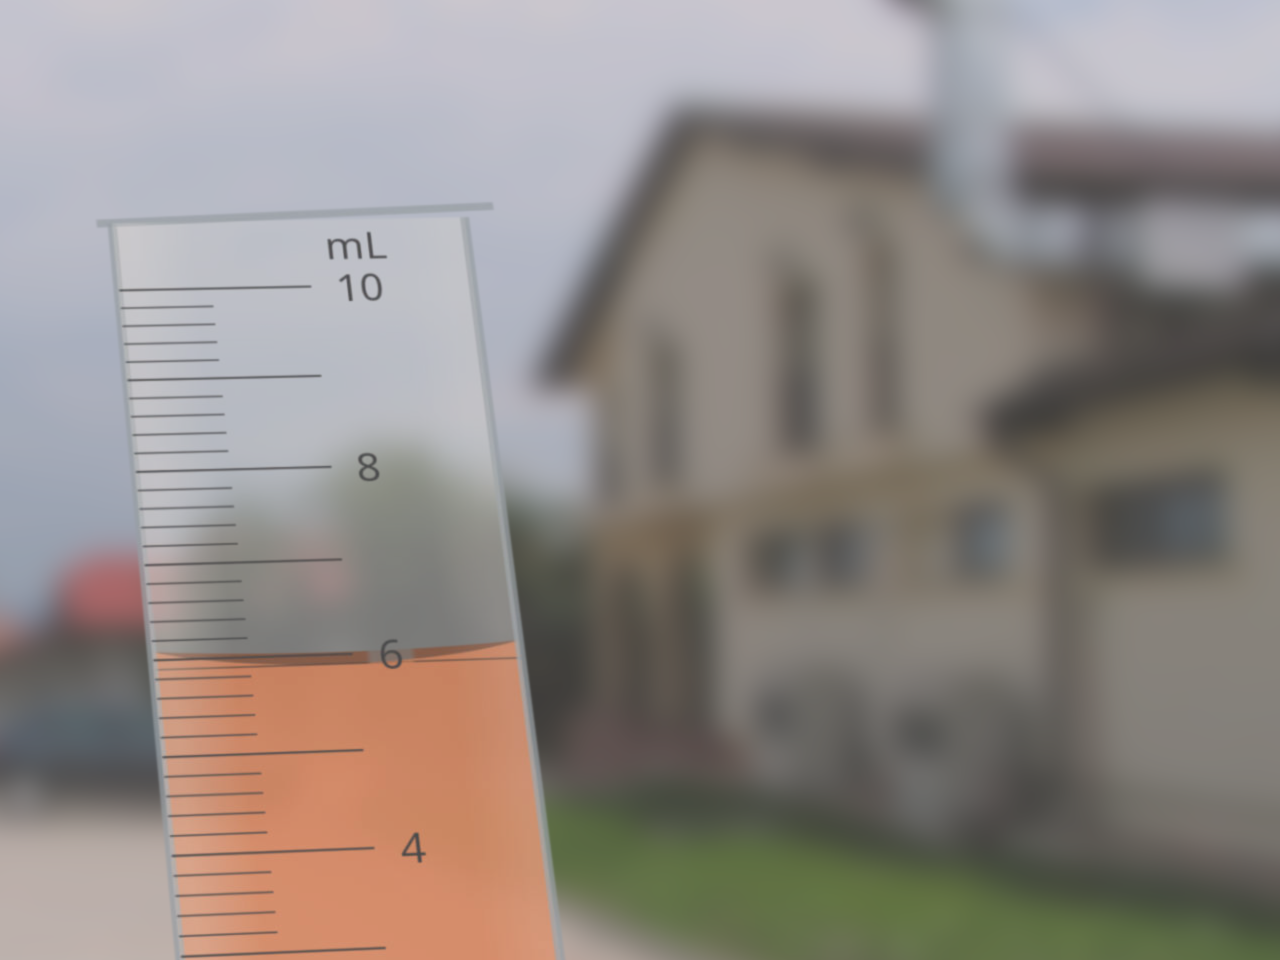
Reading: 5.9mL
